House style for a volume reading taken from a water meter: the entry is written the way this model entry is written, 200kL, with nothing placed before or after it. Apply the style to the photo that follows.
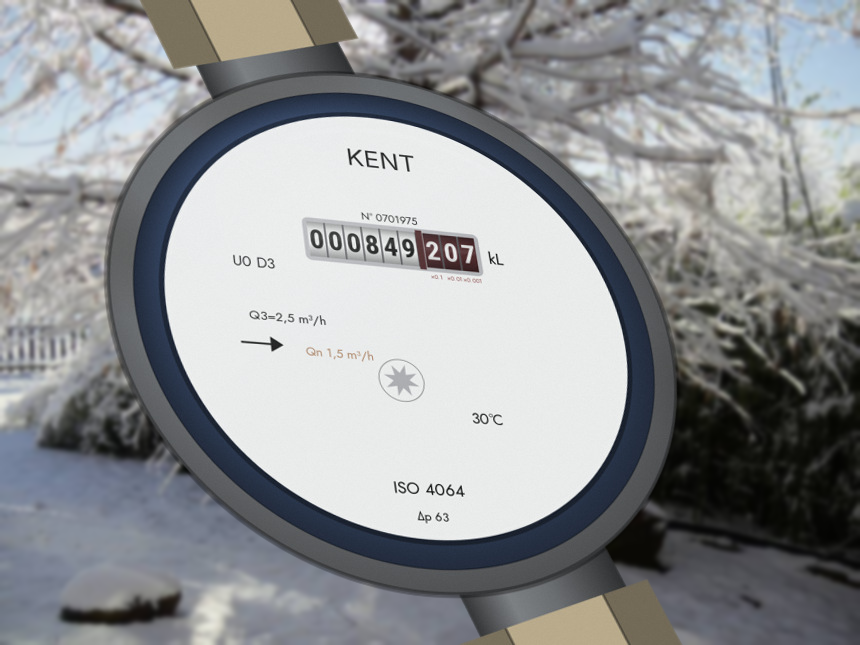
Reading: 849.207kL
